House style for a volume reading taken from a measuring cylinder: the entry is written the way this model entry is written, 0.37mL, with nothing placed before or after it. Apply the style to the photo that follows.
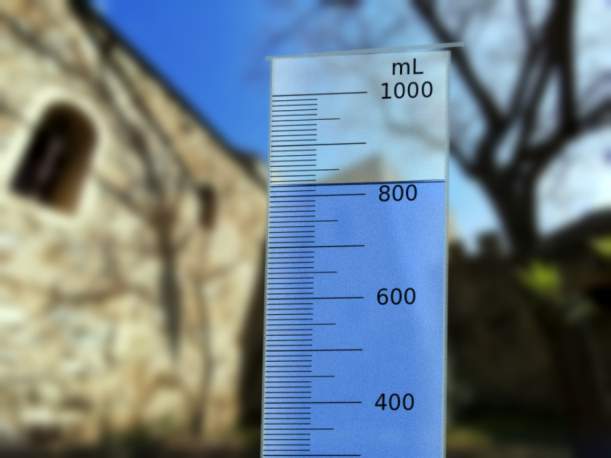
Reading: 820mL
